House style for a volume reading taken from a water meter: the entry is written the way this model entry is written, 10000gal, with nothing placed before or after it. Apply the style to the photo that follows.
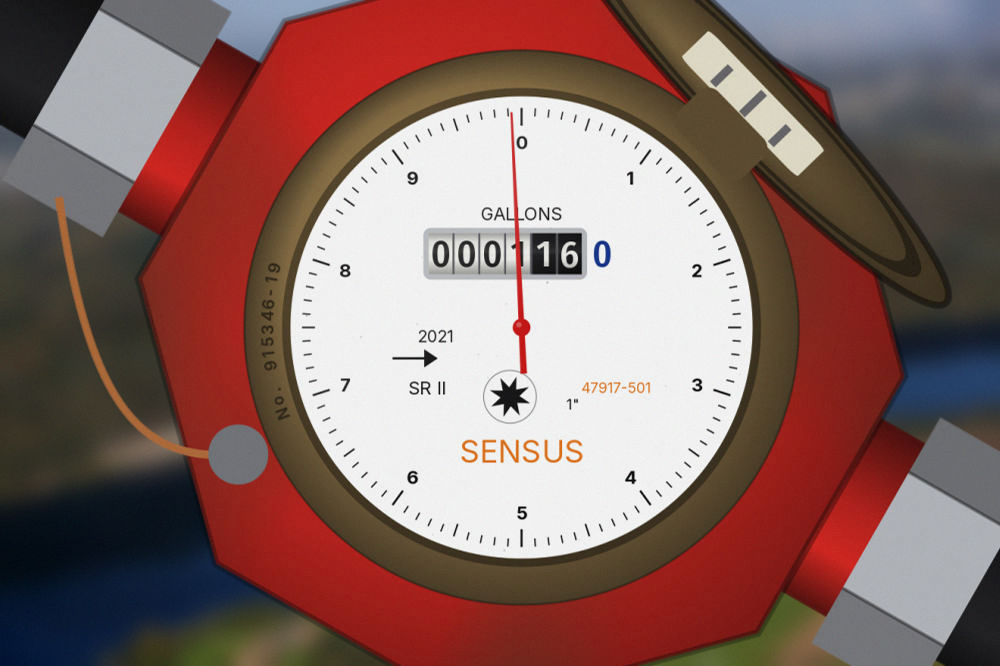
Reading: 1159.9gal
